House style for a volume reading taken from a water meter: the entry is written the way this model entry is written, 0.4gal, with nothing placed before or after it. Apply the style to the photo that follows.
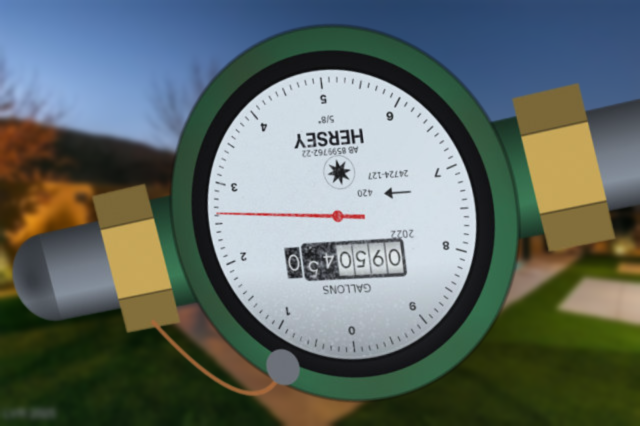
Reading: 950452.6gal
